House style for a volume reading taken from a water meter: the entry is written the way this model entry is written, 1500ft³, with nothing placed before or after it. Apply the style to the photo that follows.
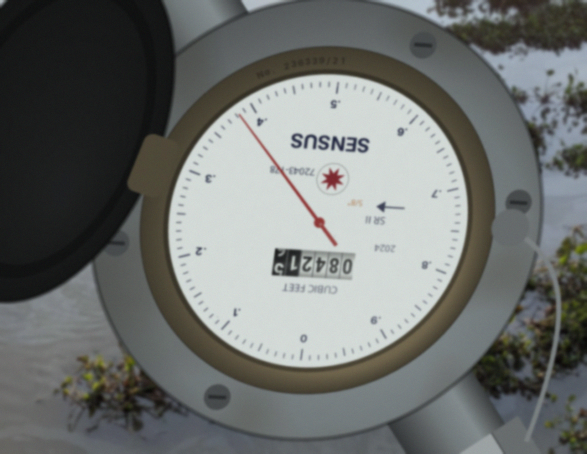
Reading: 84215.38ft³
